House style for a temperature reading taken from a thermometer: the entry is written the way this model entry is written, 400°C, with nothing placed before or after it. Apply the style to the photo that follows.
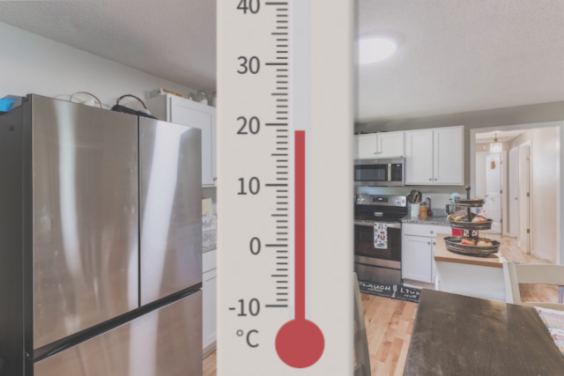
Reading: 19°C
